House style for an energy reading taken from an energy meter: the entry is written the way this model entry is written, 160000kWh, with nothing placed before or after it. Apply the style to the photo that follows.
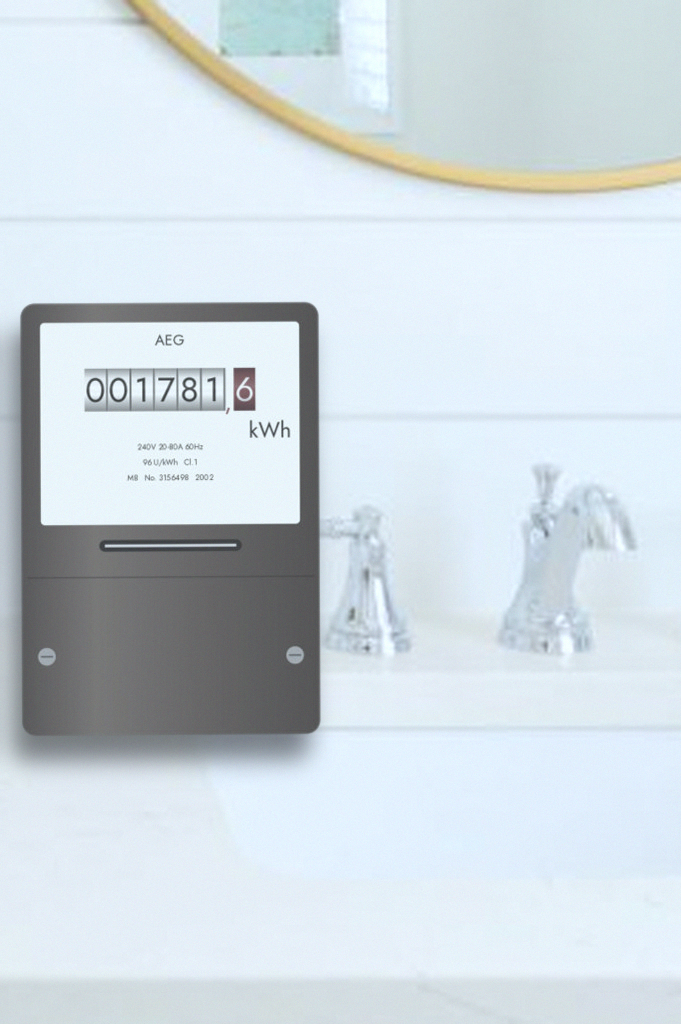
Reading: 1781.6kWh
